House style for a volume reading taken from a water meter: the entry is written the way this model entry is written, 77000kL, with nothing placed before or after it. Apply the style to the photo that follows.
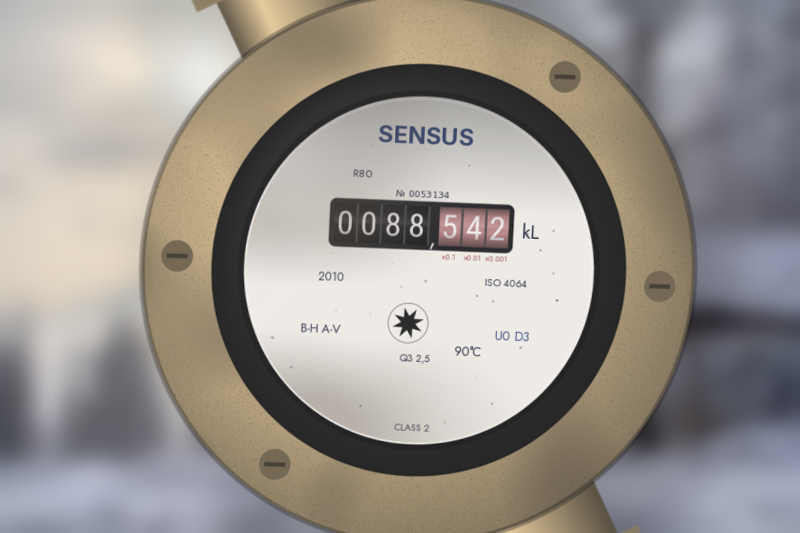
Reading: 88.542kL
